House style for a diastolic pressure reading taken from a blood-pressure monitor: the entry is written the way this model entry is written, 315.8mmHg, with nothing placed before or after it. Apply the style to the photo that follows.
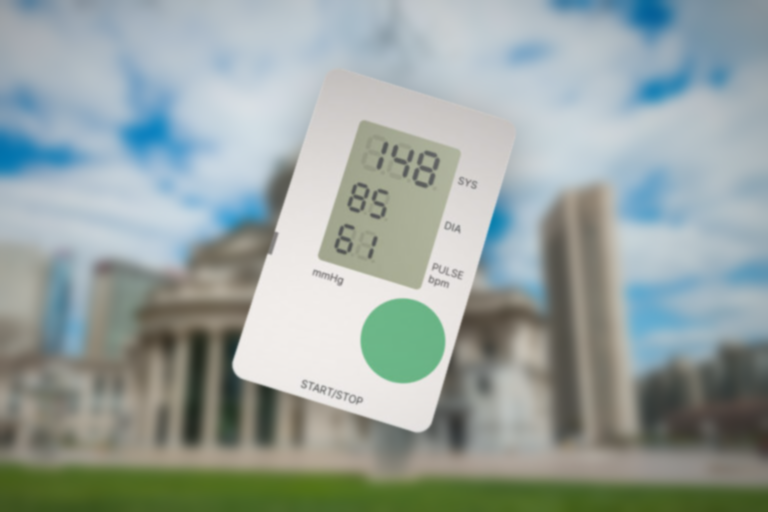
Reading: 85mmHg
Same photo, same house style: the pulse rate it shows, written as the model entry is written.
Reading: 61bpm
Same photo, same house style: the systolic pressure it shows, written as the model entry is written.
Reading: 148mmHg
